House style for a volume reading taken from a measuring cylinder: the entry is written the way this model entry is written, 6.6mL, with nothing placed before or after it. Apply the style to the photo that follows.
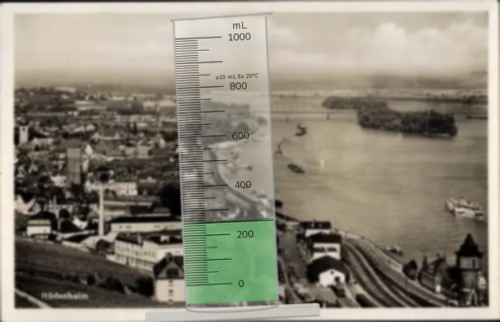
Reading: 250mL
